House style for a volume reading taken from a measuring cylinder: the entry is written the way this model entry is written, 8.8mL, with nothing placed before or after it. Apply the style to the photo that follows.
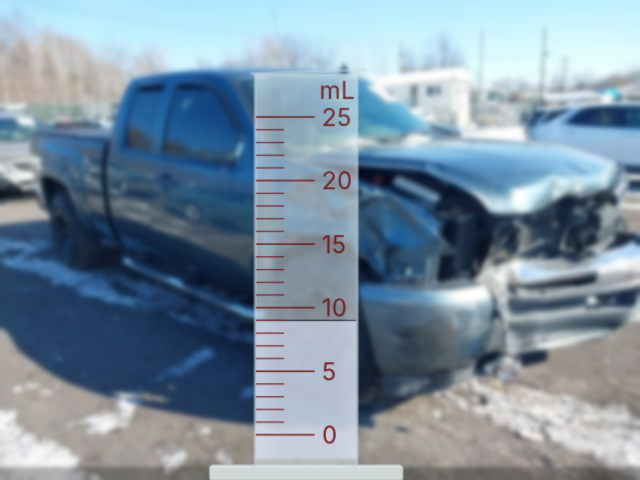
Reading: 9mL
